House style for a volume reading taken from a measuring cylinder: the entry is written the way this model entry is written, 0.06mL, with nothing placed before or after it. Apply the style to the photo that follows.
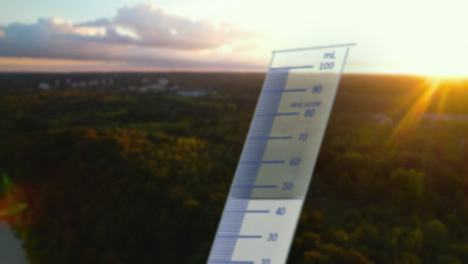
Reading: 45mL
